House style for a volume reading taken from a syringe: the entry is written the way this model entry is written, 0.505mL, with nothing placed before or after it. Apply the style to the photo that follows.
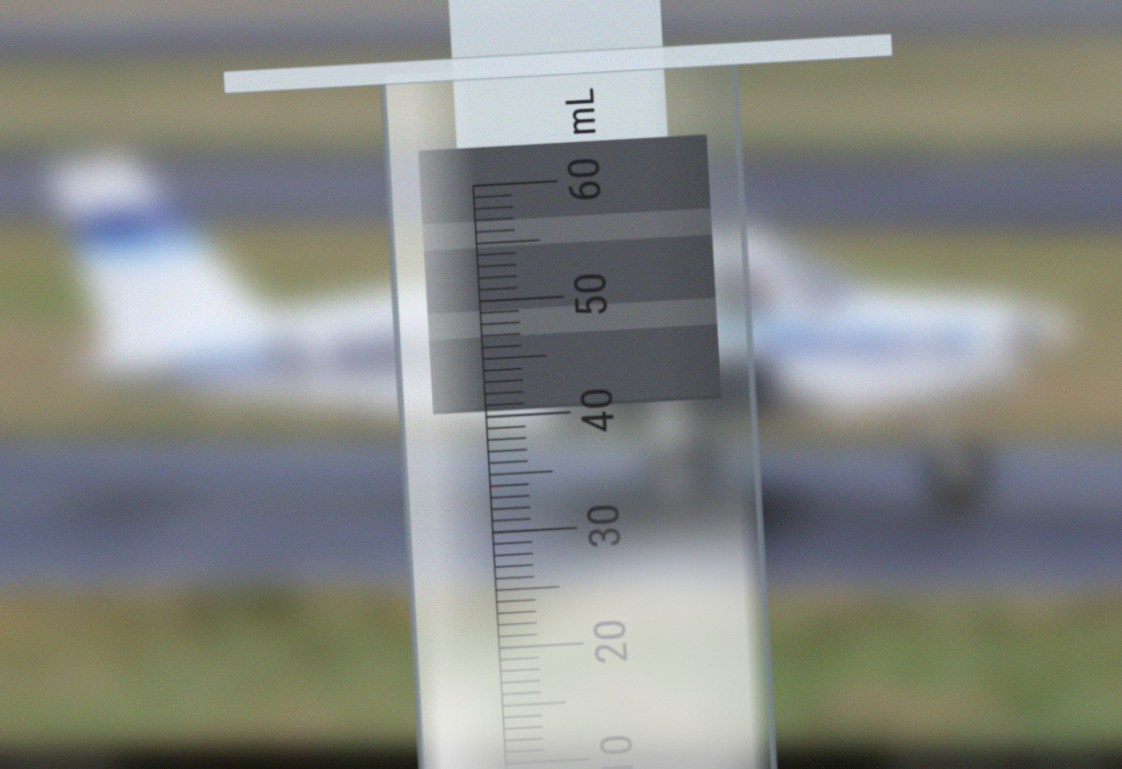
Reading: 40.5mL
